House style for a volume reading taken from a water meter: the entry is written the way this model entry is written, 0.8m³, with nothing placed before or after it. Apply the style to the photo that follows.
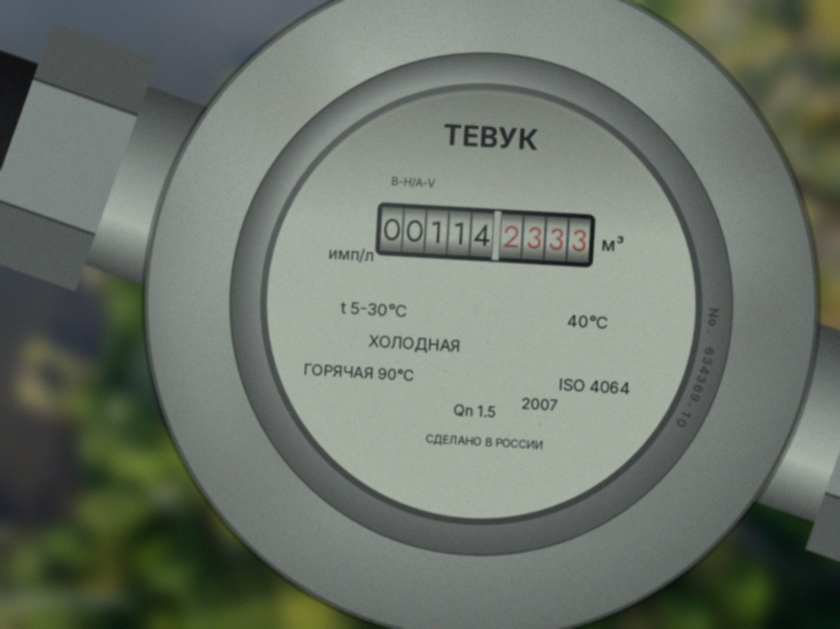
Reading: 114.2333m³
